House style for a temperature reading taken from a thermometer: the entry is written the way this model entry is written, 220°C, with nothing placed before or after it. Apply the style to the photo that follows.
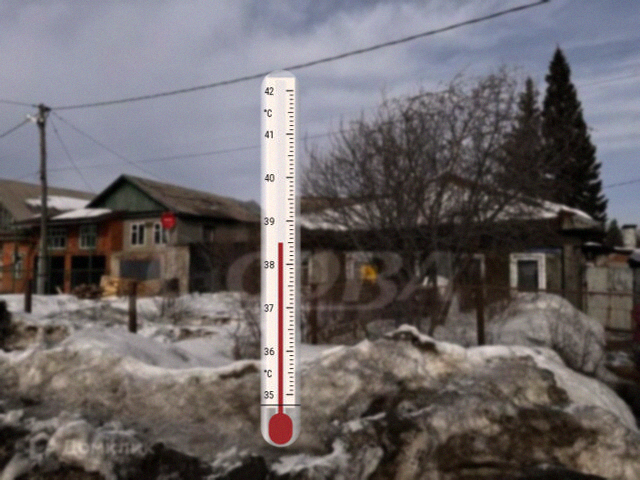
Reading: 38.5°C
